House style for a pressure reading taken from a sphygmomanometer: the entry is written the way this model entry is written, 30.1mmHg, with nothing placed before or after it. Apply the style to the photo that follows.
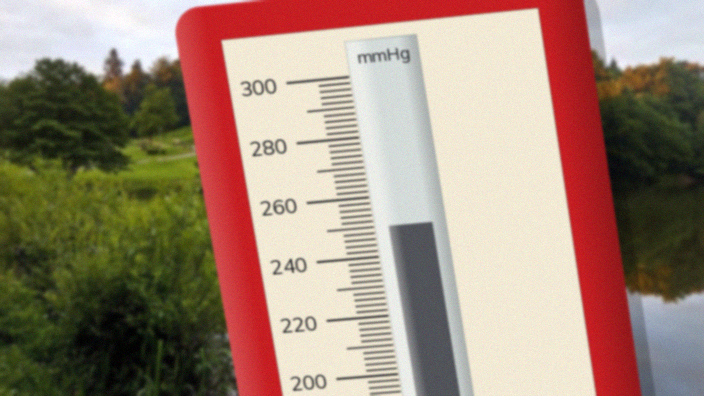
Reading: 250mmHg
